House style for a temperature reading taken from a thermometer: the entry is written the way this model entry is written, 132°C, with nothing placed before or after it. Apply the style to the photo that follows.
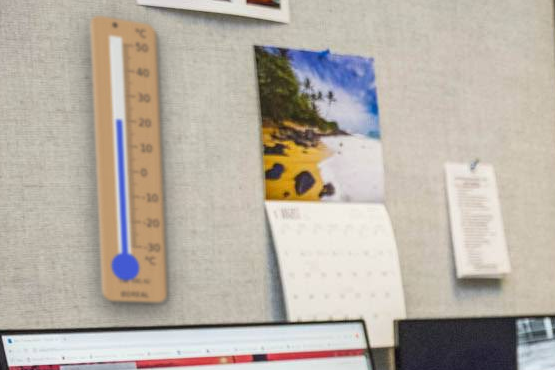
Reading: 20°C
